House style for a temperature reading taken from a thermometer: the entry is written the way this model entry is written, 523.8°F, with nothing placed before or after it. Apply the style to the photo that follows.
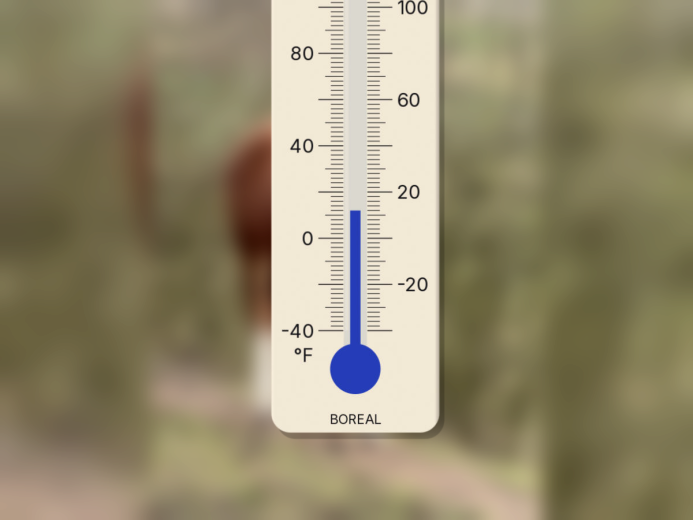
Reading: 12°F
